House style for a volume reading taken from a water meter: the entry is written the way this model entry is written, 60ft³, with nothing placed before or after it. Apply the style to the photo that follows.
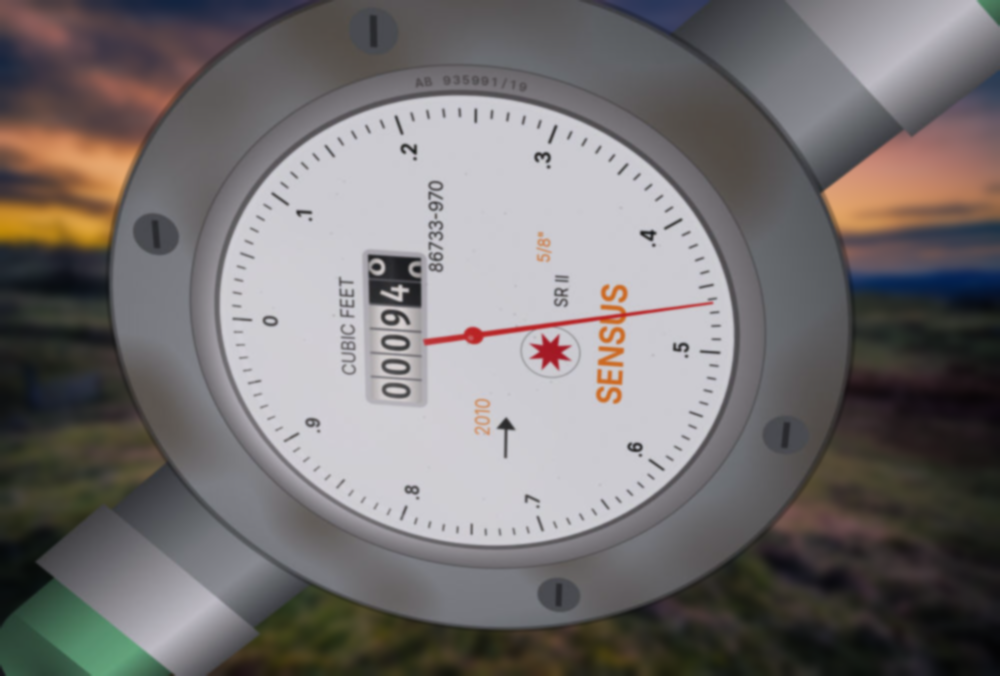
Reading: 948.46ft³
